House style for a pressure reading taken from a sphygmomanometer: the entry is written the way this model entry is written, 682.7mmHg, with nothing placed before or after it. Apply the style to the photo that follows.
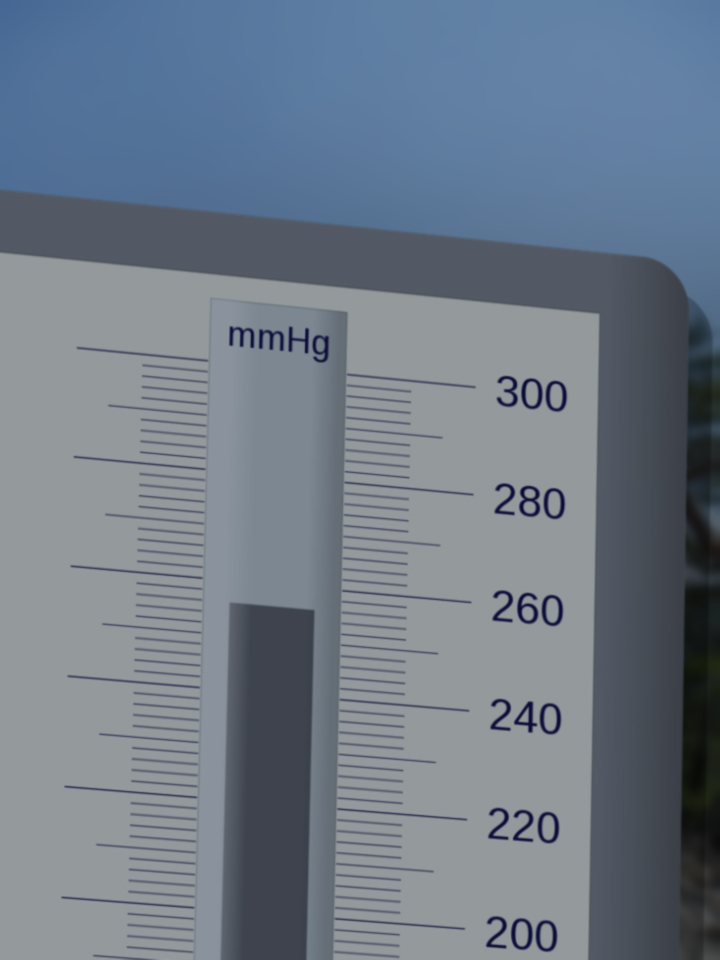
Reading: 256mmHg
